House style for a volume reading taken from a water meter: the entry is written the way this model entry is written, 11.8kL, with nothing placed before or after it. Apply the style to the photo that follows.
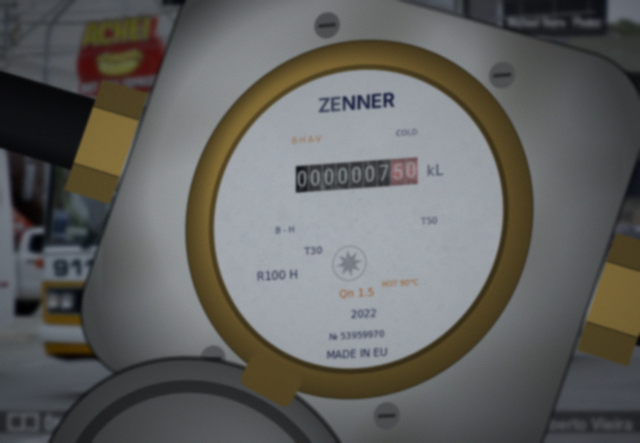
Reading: 7.50kL
